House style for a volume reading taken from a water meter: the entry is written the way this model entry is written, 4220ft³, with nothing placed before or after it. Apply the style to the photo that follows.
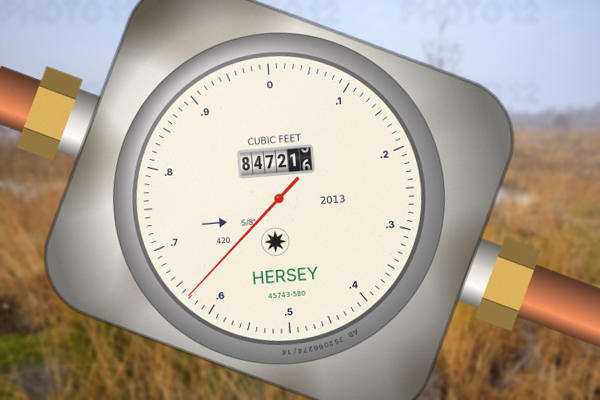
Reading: 847215.63ft³
